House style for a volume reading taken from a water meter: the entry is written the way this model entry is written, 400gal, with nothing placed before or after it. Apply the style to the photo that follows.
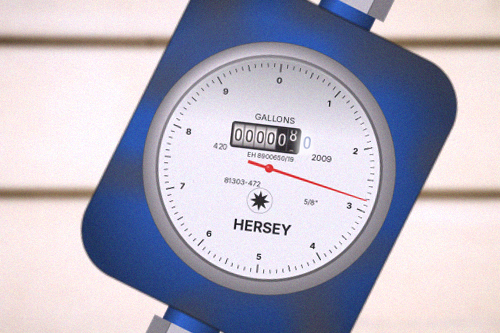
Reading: 82.8gal
